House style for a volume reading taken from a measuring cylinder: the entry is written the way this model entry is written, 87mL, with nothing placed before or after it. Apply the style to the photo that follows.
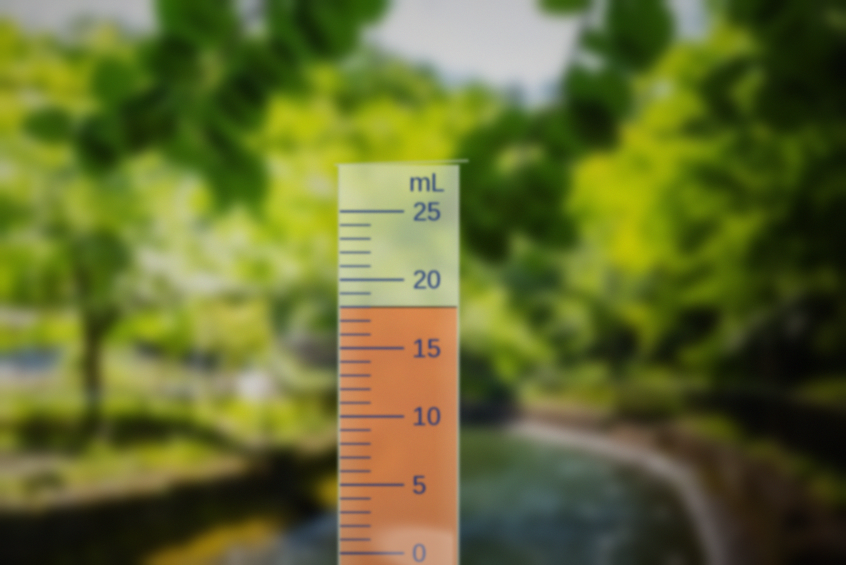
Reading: 18mL
